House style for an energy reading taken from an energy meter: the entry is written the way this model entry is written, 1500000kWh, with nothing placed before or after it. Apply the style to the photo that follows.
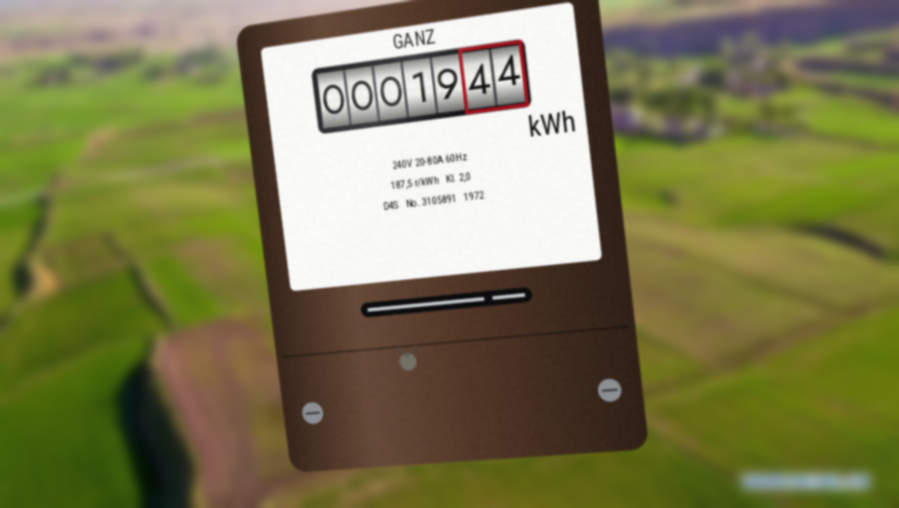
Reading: 19.44kWh
